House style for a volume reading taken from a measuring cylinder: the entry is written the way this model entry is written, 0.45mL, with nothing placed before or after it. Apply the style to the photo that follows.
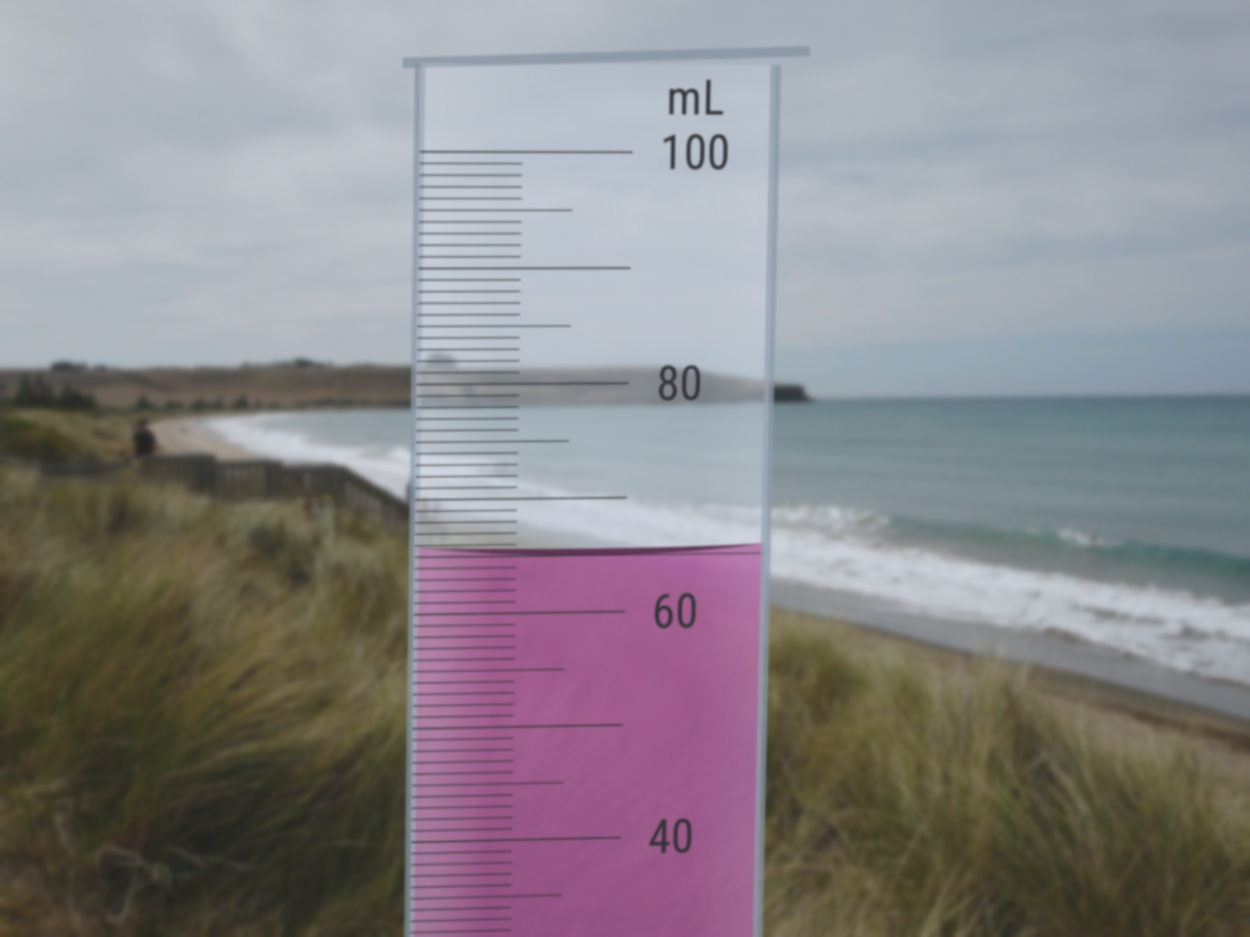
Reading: 65mL
